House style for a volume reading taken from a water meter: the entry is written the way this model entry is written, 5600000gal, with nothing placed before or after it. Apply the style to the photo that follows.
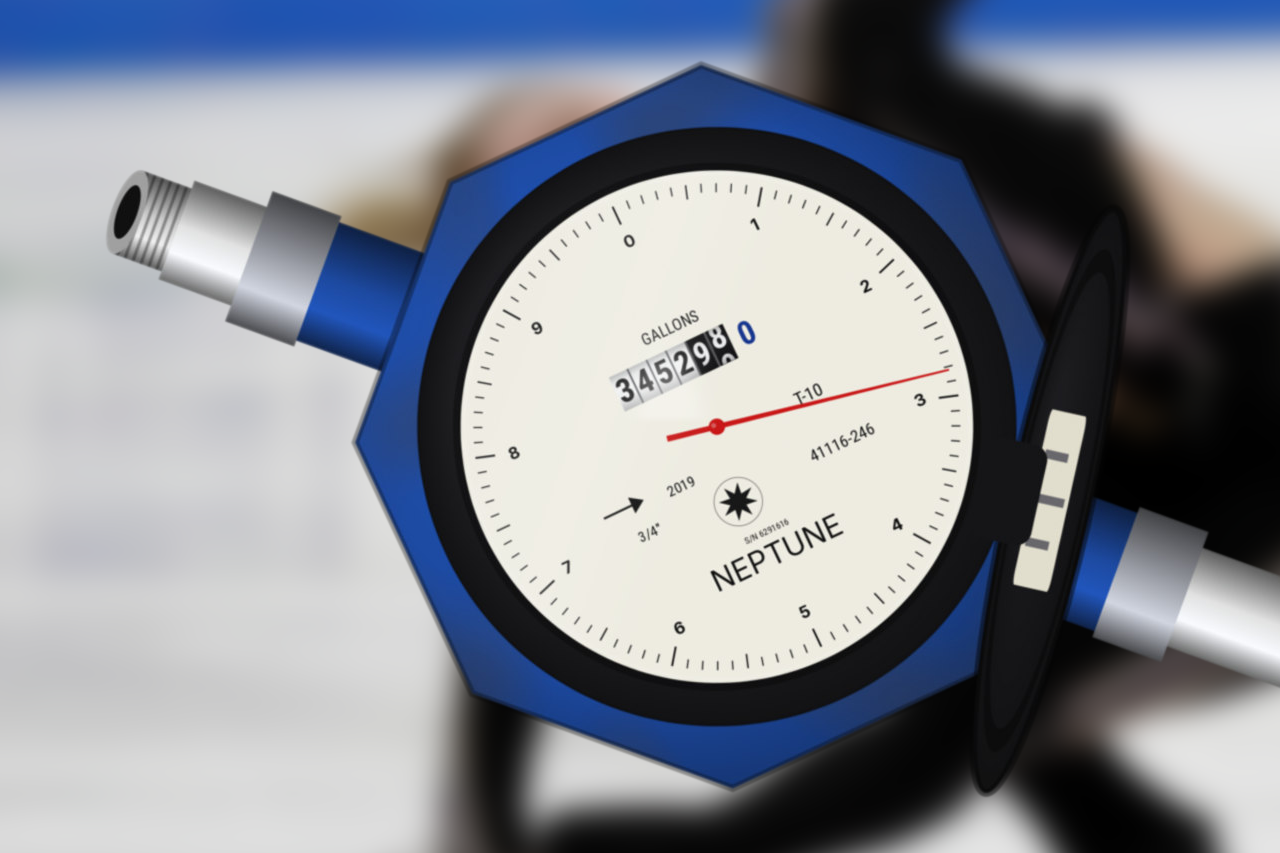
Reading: 3452982.8gal
